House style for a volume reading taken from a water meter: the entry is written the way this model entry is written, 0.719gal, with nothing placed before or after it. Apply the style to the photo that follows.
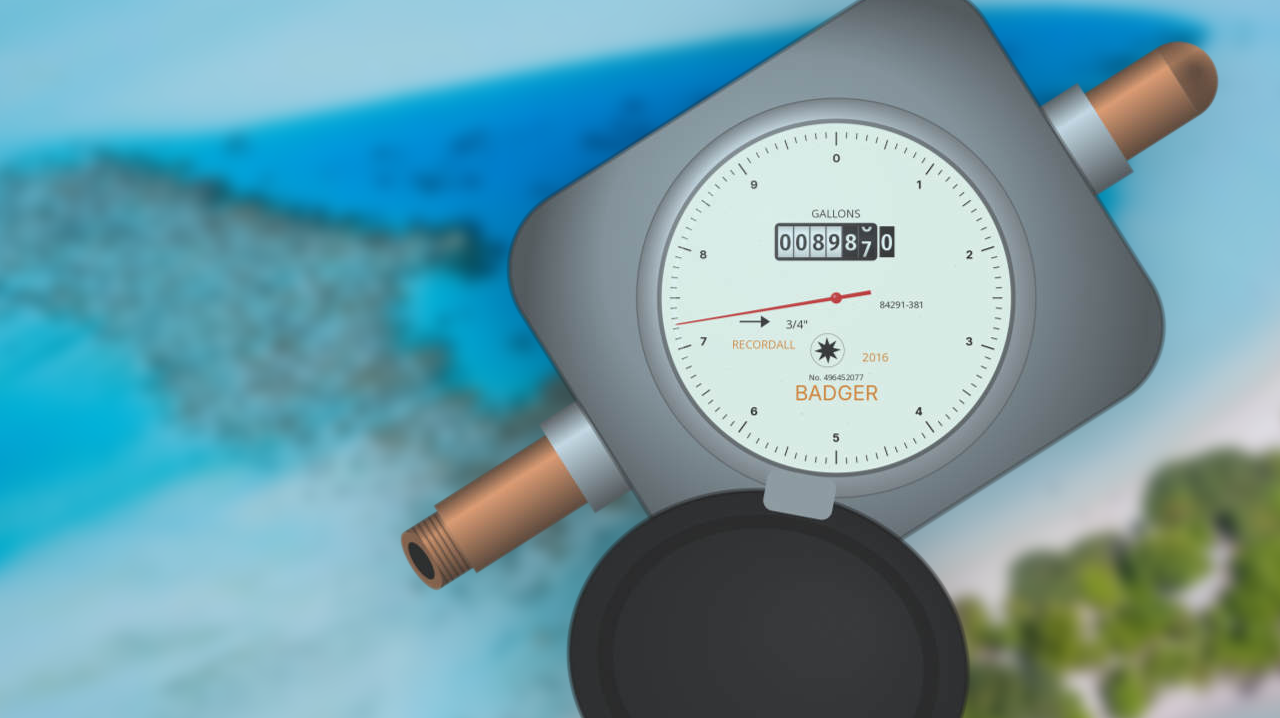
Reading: 89867.2gal
